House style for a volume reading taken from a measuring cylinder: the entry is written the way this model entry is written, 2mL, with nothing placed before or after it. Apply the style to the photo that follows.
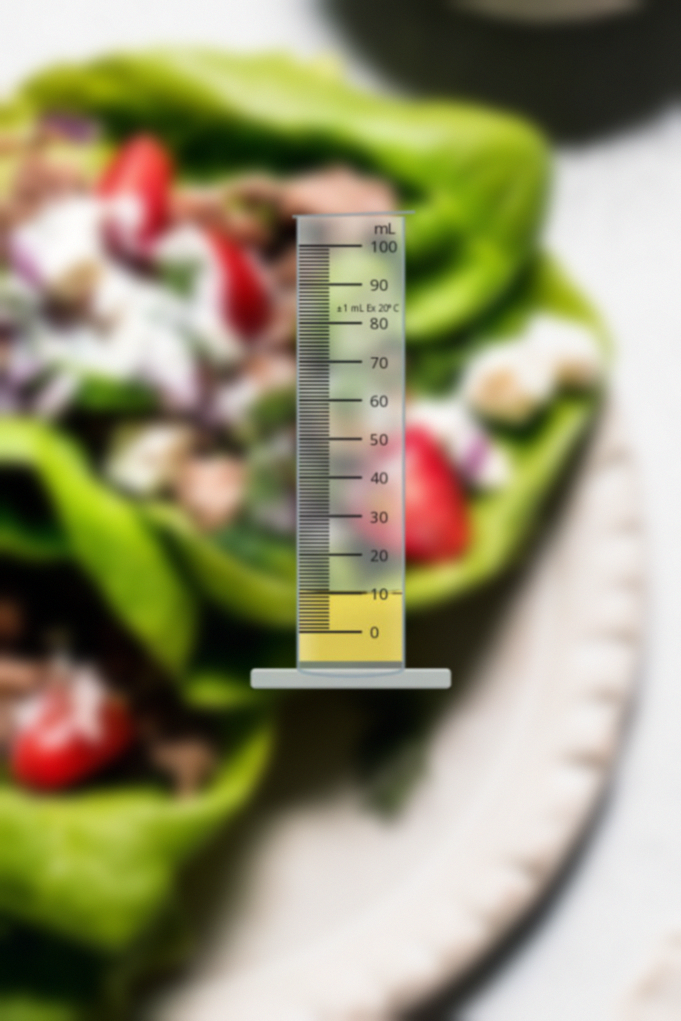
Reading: 10mL
